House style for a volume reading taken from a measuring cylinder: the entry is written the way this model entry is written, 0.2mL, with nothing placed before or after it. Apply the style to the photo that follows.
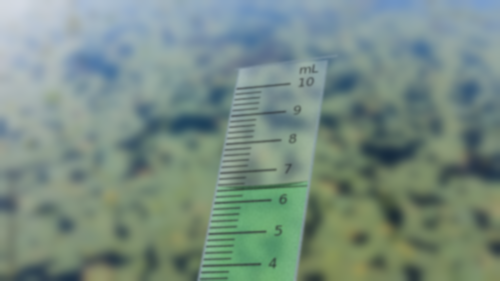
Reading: 6.4mL
